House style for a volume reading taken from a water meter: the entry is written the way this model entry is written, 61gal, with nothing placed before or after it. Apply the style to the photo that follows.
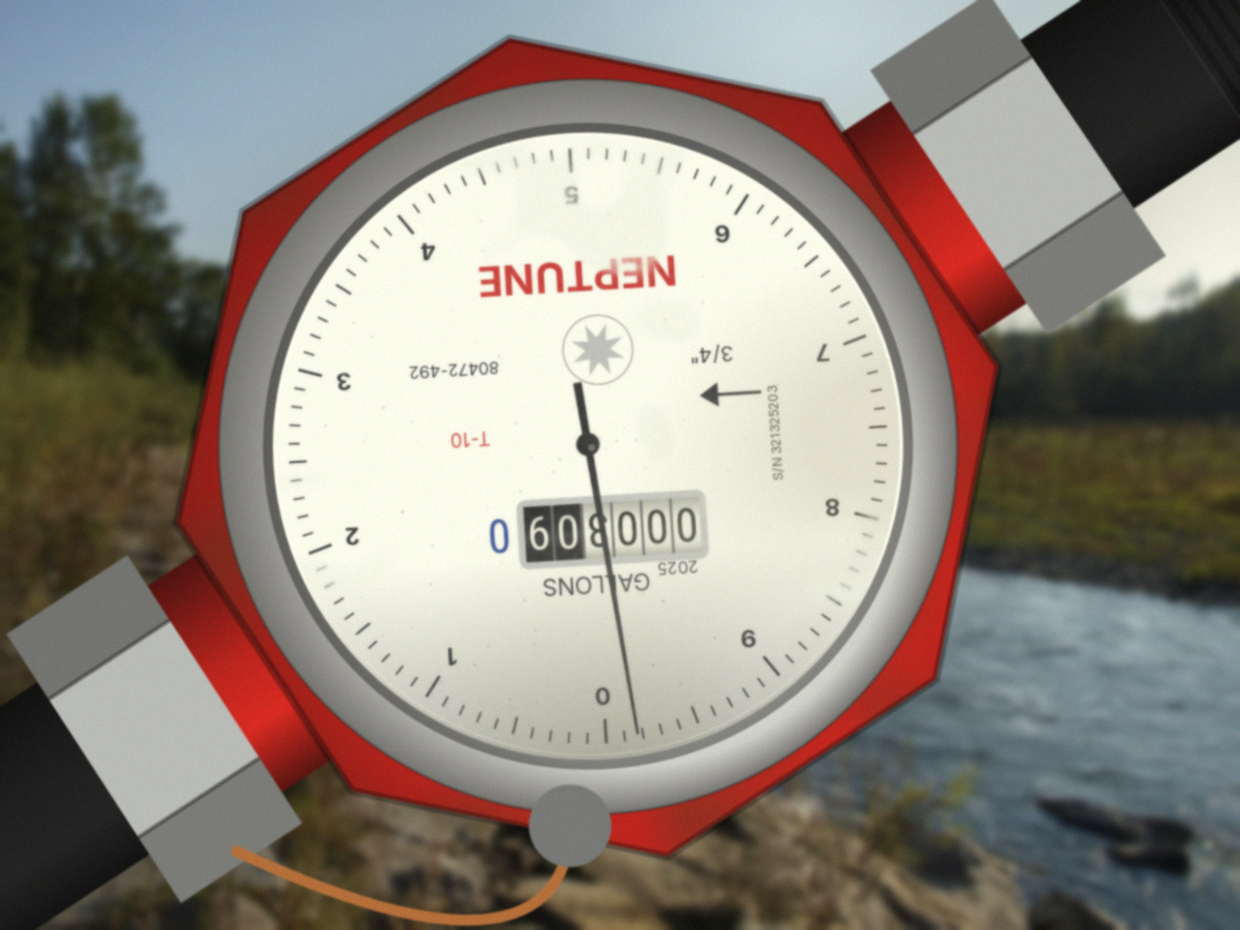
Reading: 3089.8gal
